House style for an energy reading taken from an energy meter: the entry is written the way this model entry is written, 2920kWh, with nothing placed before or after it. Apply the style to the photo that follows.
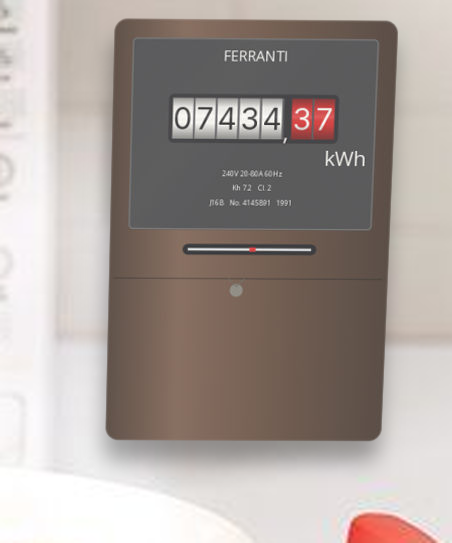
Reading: 7434.37kWh
